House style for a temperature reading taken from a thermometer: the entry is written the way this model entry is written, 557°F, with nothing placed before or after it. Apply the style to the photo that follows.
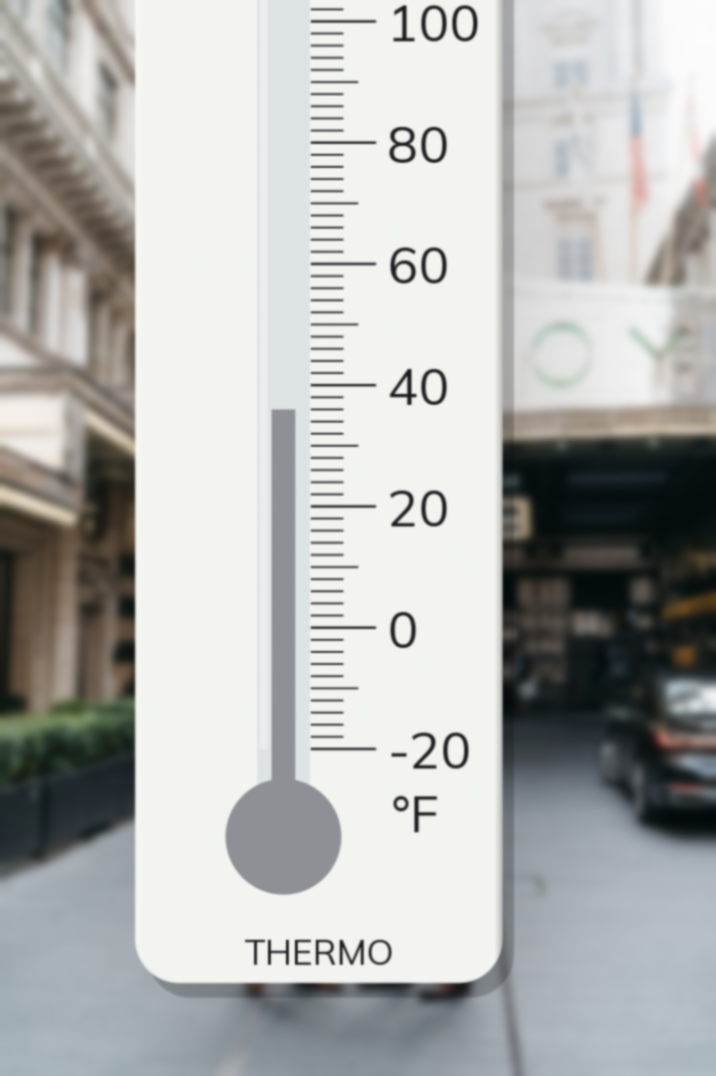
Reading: 36°F
